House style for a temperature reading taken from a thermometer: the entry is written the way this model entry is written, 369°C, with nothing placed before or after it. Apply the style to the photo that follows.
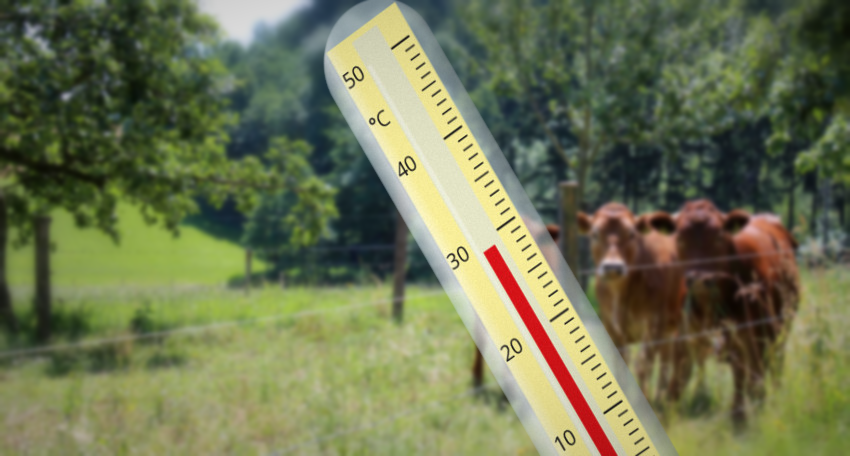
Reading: 29°C
